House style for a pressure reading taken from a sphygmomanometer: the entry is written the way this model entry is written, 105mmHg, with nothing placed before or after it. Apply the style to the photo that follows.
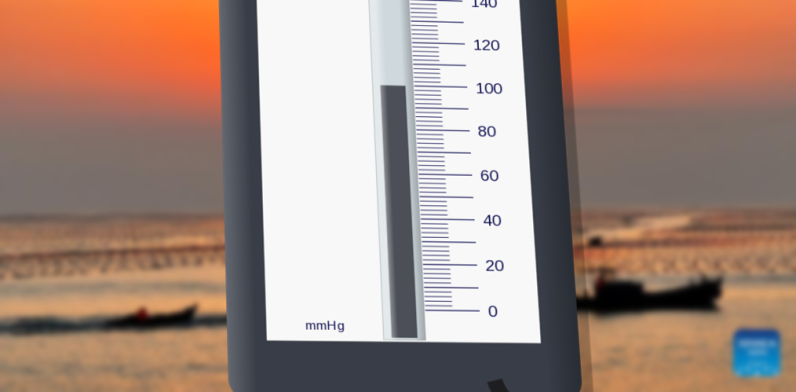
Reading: 100mmHg
